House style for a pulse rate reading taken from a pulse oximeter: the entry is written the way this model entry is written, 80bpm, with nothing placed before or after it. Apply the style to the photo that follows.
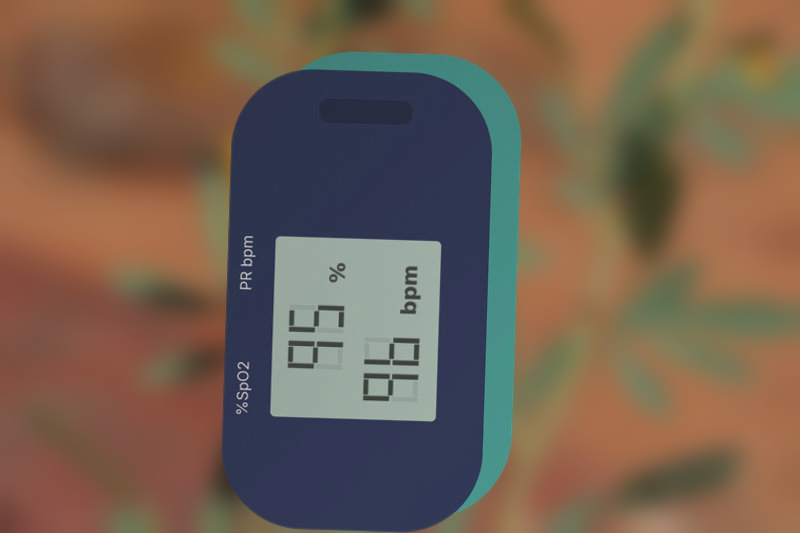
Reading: 96bpm
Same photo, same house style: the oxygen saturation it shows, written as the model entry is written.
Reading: 95%
